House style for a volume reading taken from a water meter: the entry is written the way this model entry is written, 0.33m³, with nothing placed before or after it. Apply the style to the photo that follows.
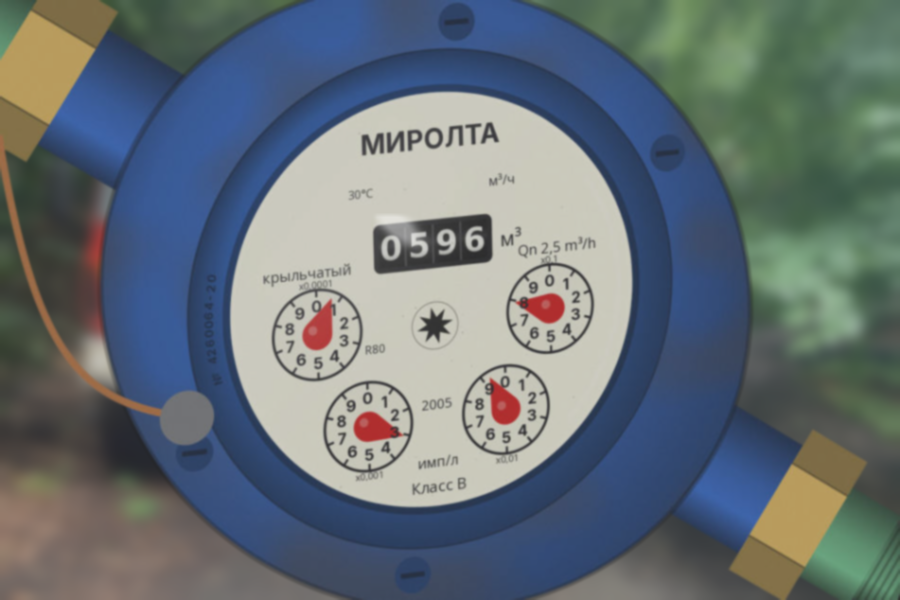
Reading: 596.7930m³
